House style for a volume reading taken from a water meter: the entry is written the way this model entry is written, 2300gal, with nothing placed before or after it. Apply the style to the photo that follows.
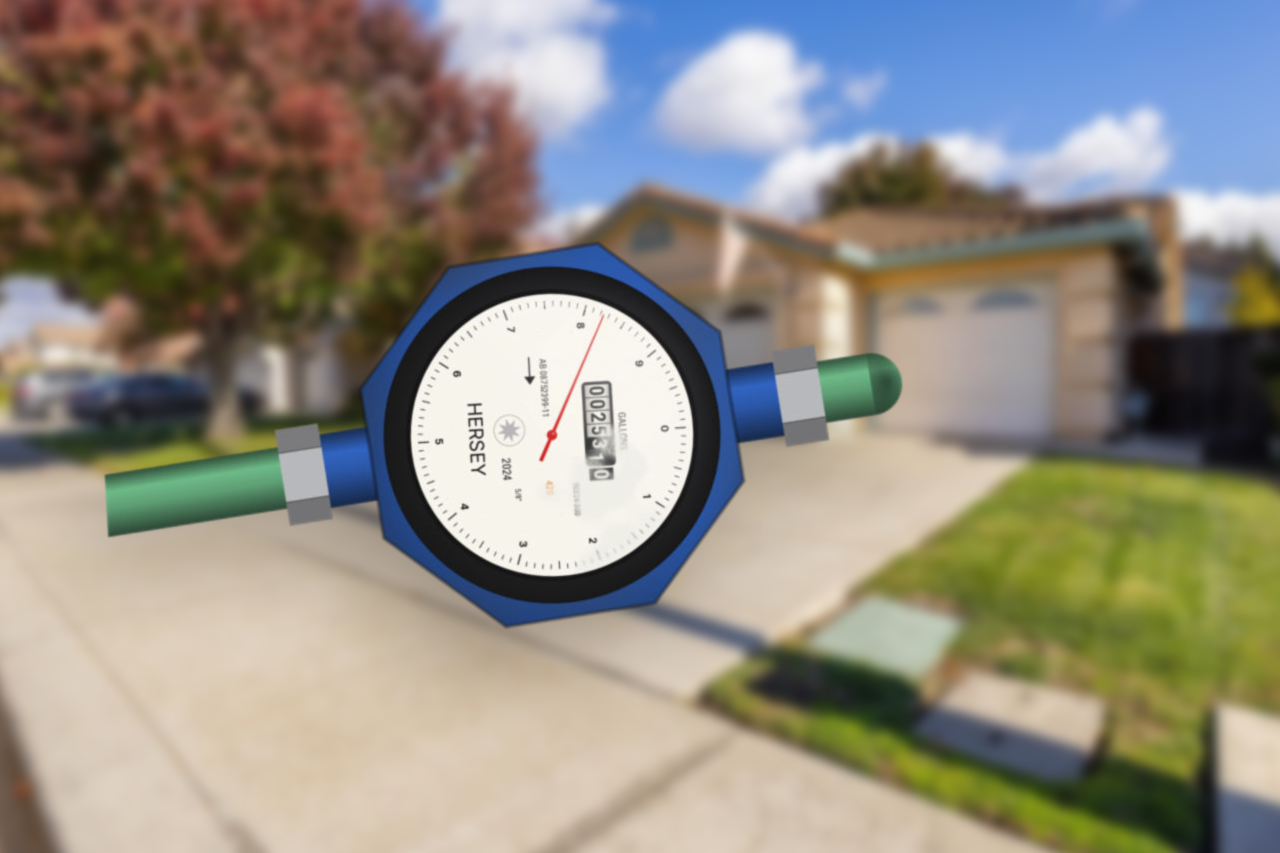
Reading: 25308.2gal
